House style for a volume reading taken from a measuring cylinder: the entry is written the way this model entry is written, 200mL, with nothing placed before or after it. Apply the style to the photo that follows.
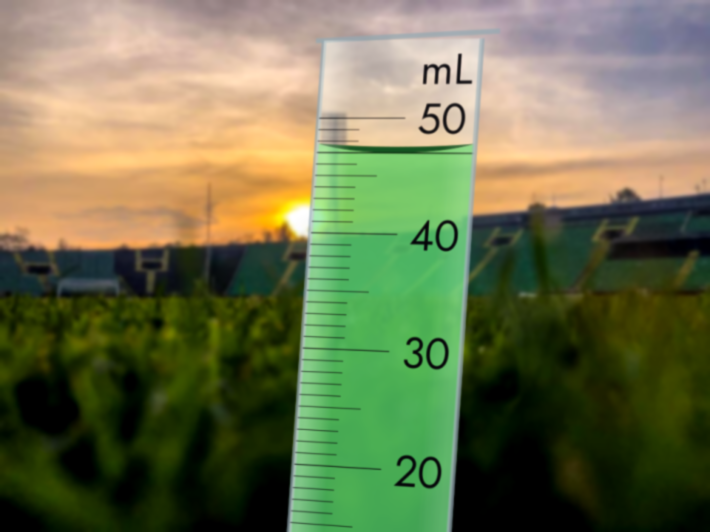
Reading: 47mL
